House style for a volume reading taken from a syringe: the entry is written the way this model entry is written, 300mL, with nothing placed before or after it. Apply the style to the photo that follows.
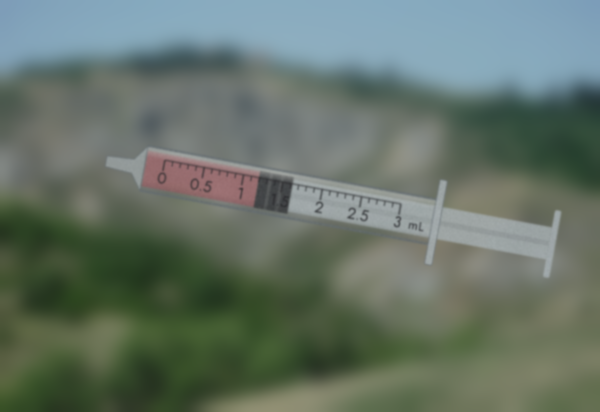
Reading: 1.2mL
